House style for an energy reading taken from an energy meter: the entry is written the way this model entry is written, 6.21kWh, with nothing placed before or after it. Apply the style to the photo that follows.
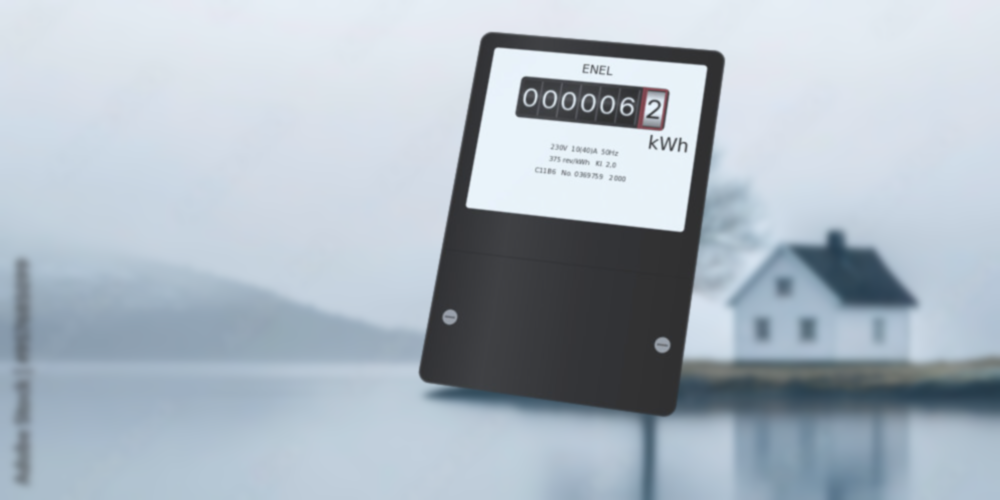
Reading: 6.2kWh
